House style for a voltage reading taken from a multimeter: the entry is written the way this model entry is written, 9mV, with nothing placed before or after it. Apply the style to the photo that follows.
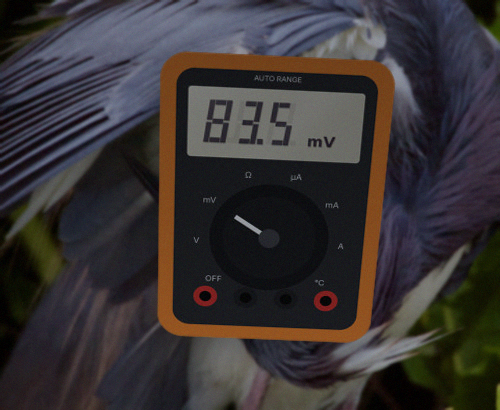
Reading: 83.5mV
